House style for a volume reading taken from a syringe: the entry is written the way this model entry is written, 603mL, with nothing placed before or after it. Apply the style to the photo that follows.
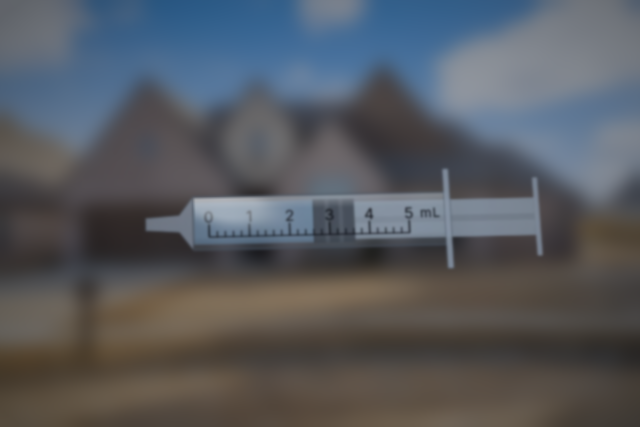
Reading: 2.6mL
